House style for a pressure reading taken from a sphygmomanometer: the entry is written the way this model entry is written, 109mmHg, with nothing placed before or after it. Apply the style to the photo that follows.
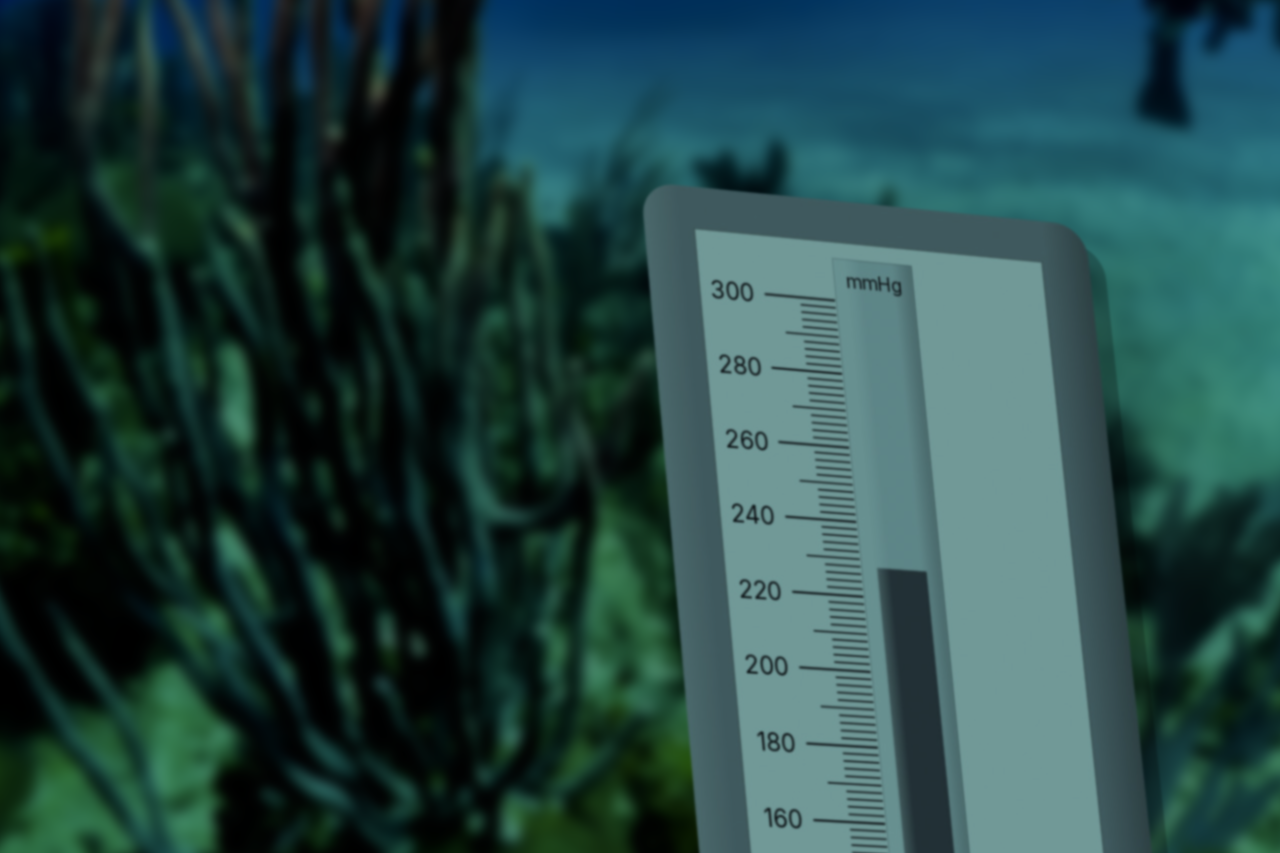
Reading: 228mmHg
